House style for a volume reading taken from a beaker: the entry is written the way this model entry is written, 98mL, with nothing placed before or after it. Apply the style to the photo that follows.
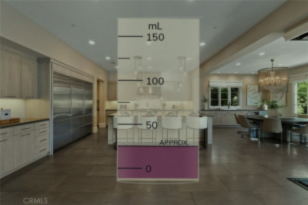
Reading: 25mL
